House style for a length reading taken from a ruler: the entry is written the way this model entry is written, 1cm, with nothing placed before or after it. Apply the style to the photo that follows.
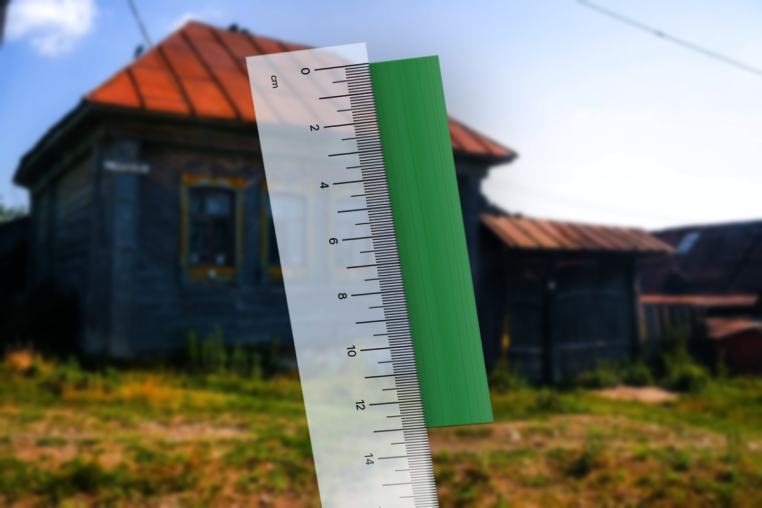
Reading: 13cm
